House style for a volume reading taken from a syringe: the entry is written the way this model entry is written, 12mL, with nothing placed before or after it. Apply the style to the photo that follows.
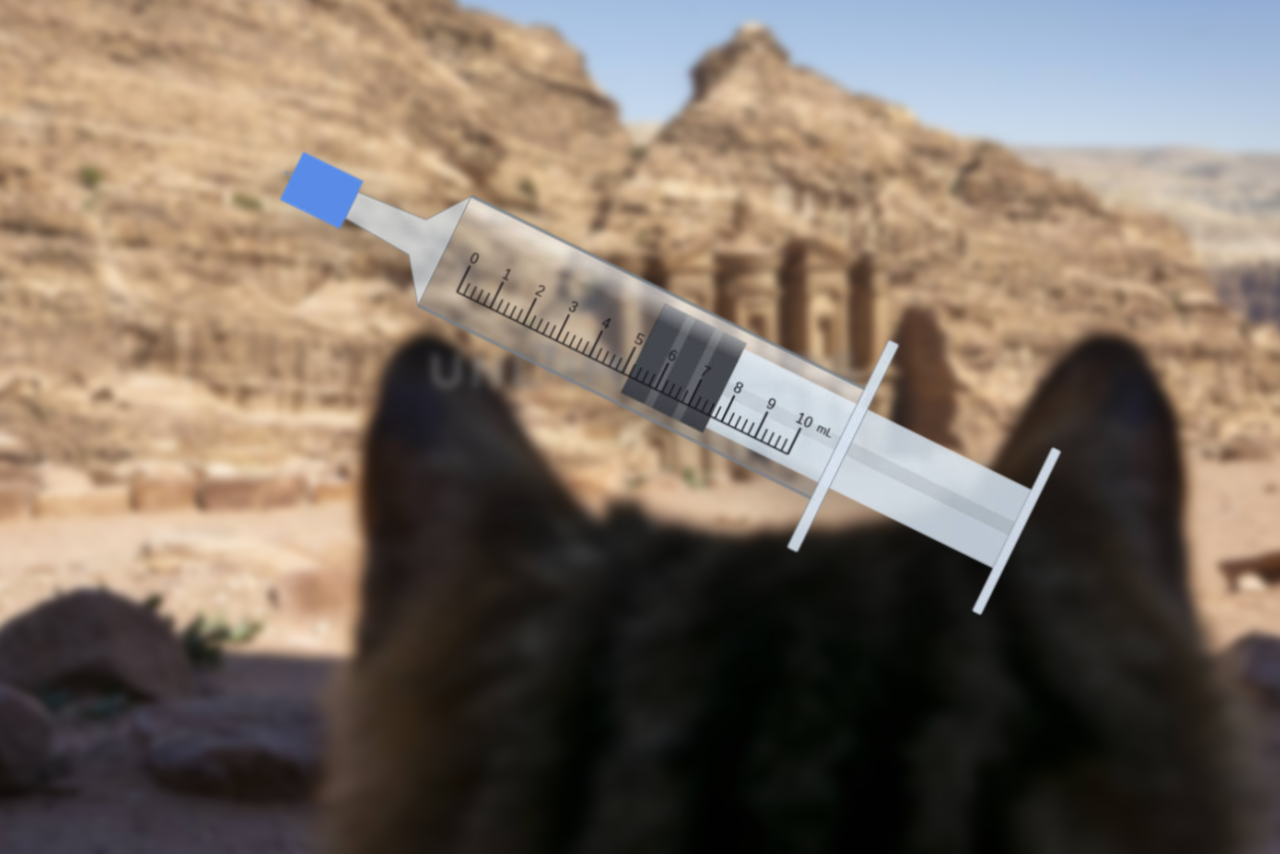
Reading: 5.2mL
